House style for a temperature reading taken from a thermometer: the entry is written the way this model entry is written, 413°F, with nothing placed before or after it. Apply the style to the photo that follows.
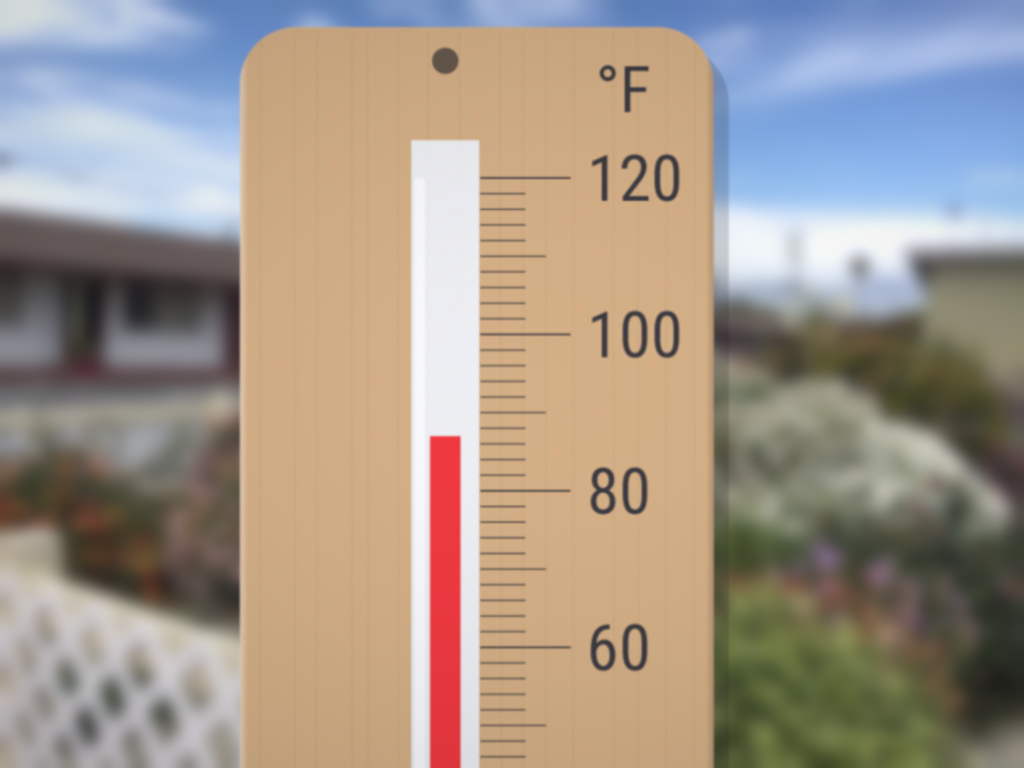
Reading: 87°F
